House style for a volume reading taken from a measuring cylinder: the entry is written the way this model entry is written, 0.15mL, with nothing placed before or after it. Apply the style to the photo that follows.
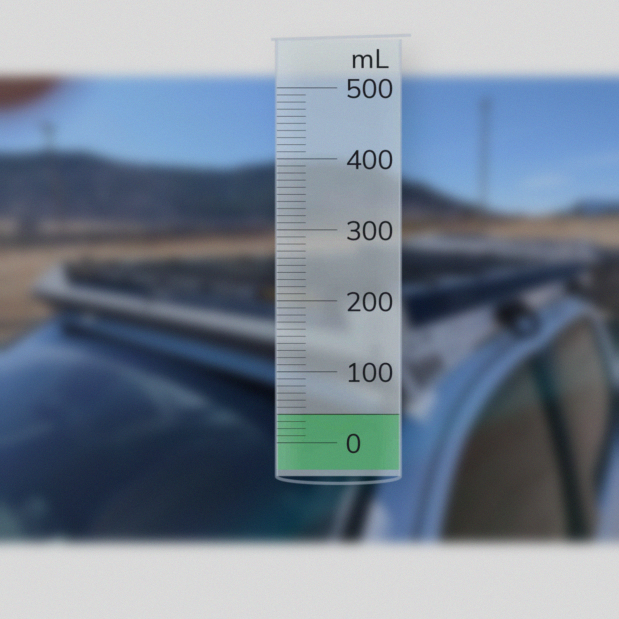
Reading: 40mL
